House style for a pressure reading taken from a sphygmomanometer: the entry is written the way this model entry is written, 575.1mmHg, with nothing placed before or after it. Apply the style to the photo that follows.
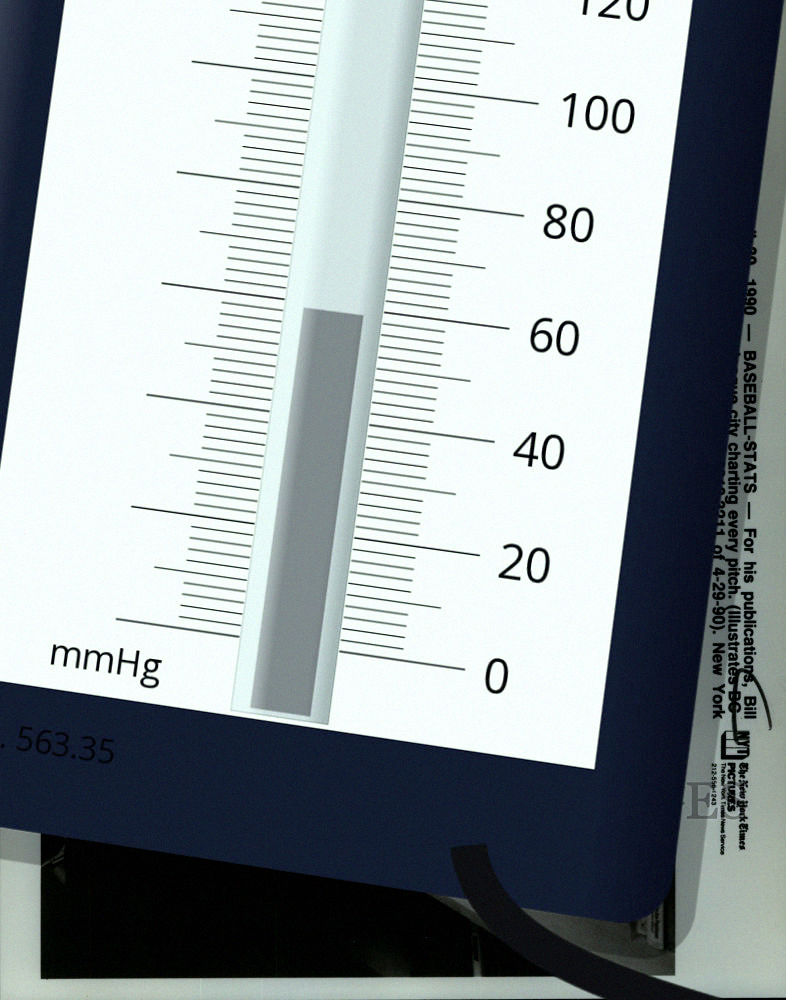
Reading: 59mmHg
